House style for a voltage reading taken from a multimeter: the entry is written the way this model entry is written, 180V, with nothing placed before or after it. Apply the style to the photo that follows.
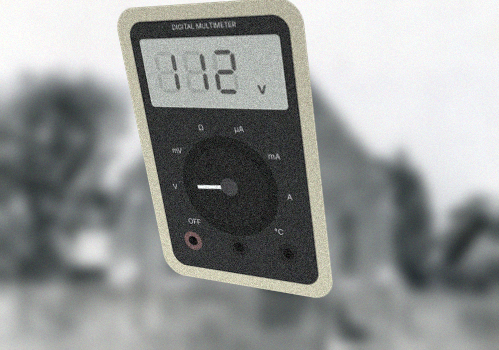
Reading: 112V
